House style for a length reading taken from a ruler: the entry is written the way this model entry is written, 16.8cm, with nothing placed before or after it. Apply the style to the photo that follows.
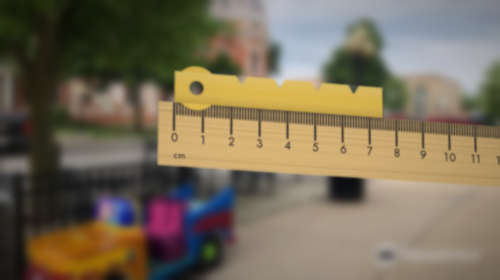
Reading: 7.5cm
